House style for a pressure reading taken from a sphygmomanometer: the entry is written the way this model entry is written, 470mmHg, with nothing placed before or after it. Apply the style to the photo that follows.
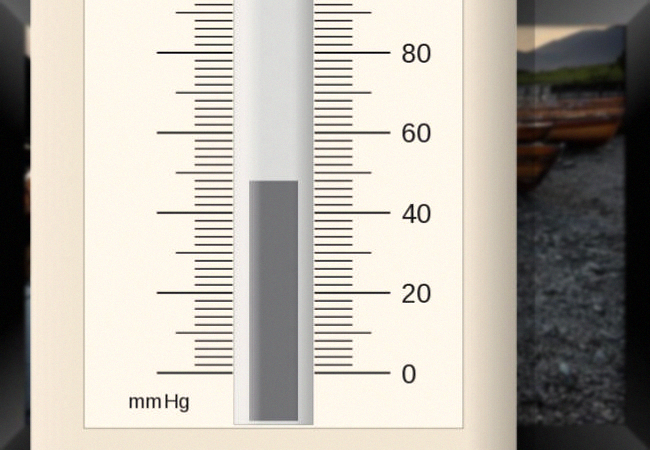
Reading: 48mmHg
